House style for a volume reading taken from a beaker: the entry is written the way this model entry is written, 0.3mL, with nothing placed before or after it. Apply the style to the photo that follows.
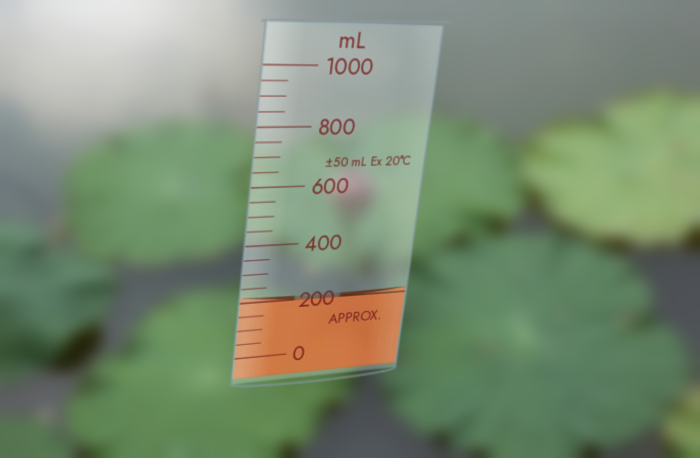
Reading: 200mL
